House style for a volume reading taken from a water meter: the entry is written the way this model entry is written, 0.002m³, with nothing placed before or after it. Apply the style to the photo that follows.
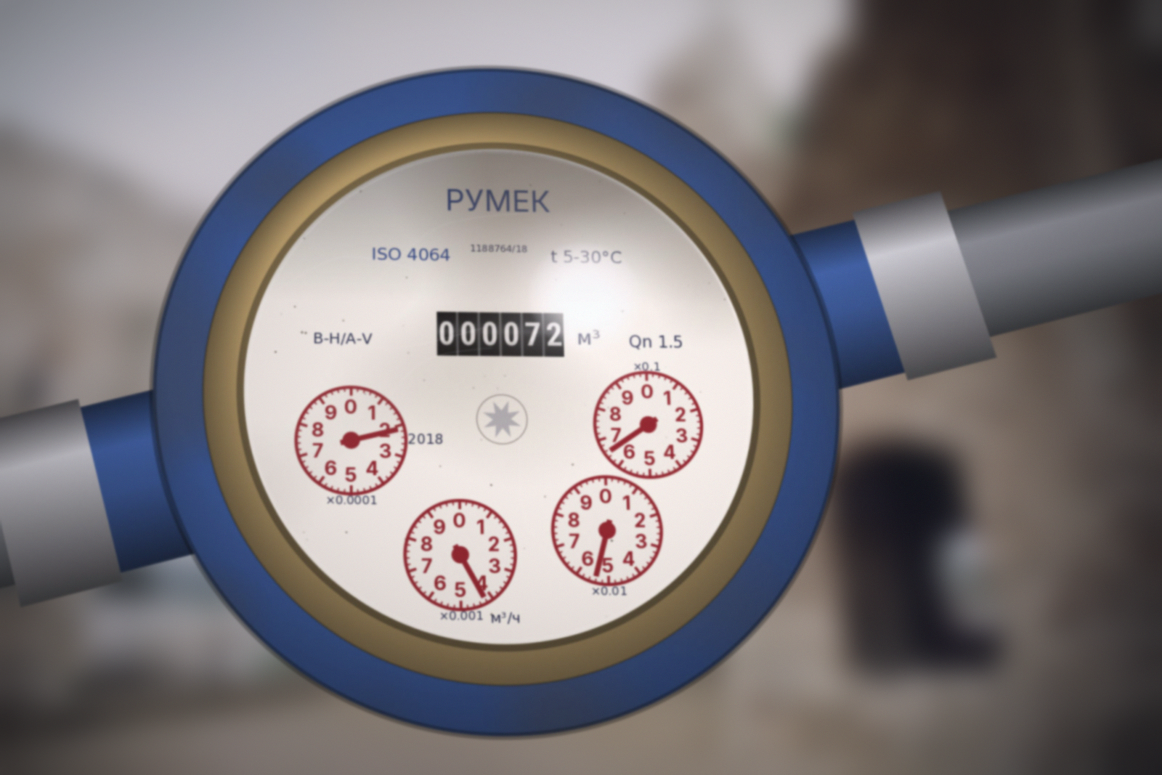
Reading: 72.6542m³
